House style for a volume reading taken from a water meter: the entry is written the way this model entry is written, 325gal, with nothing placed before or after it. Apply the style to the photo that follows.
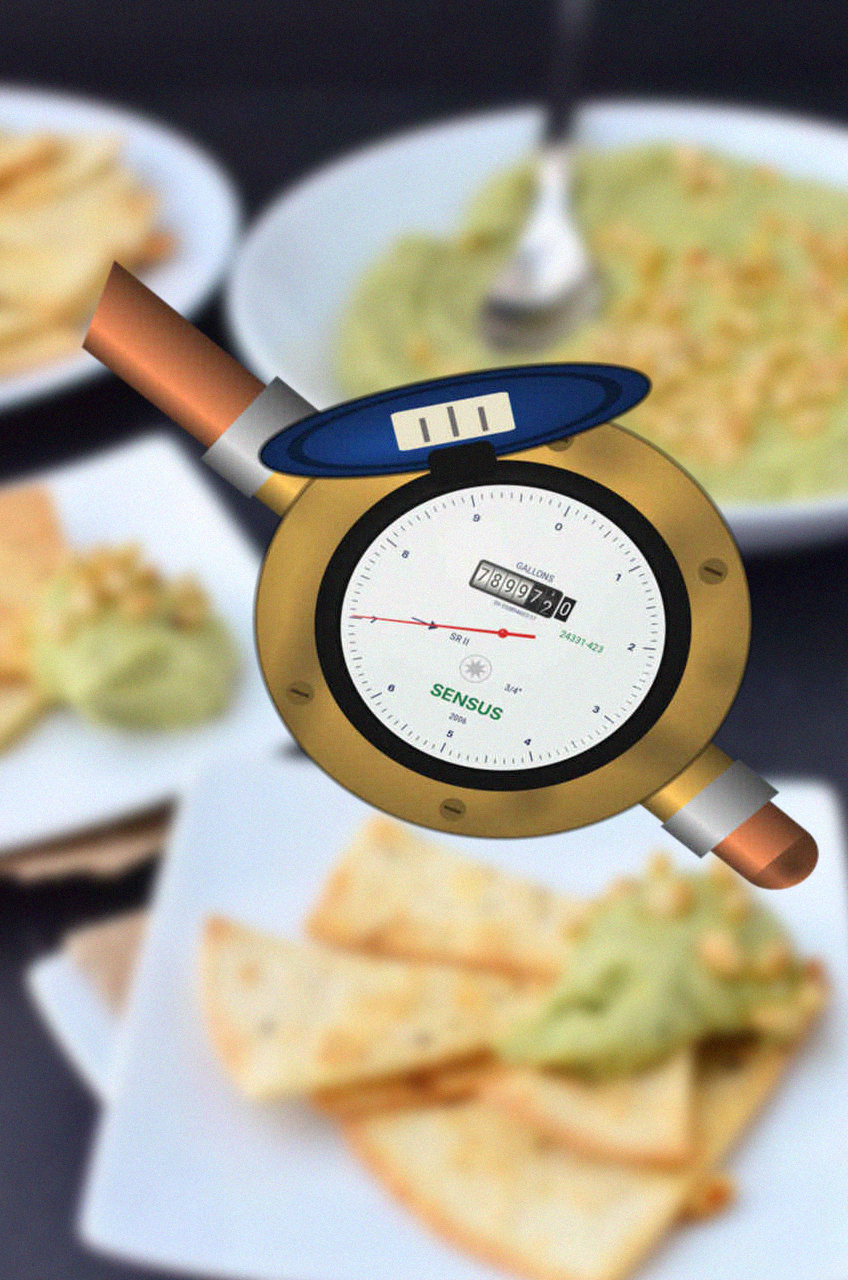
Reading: 7899717.0gal
